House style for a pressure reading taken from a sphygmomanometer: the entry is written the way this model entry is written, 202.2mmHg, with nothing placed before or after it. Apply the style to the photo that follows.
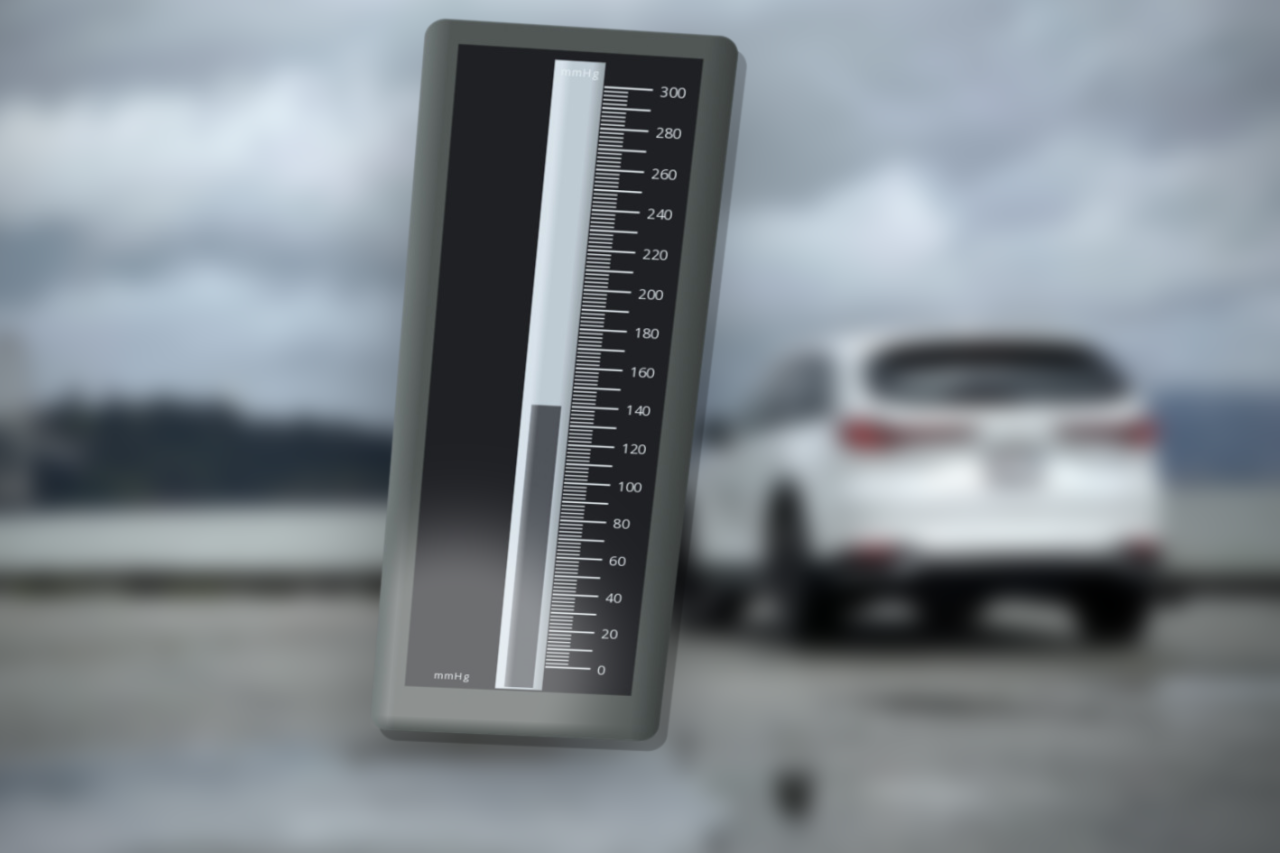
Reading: 140mmHg
